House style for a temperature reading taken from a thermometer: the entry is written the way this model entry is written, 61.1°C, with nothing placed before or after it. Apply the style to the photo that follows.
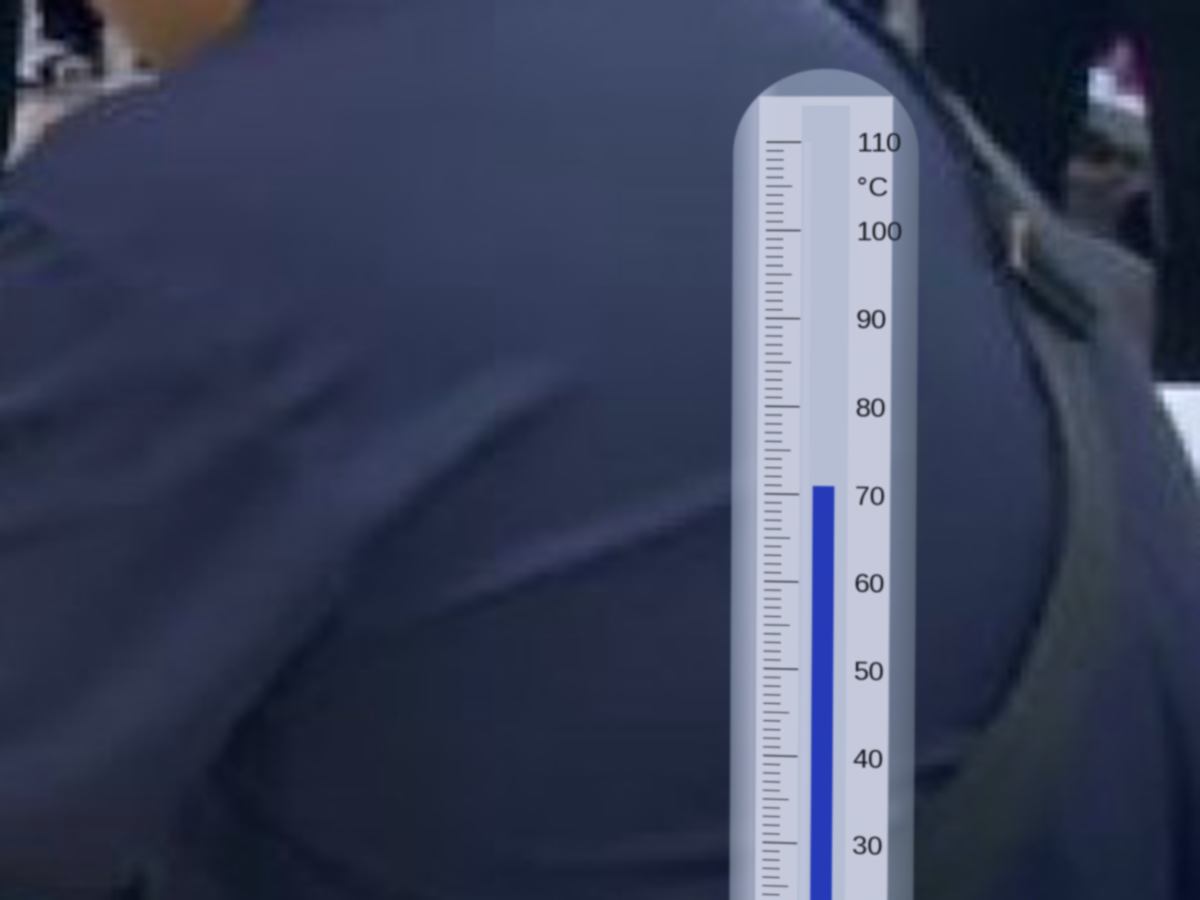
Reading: 71°C
